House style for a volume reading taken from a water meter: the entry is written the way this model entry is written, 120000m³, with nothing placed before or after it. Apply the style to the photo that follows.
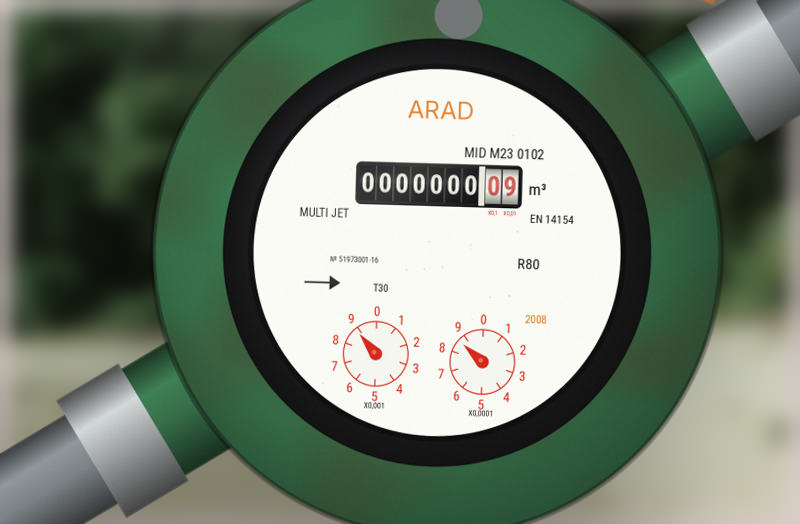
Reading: 0.0988m³
